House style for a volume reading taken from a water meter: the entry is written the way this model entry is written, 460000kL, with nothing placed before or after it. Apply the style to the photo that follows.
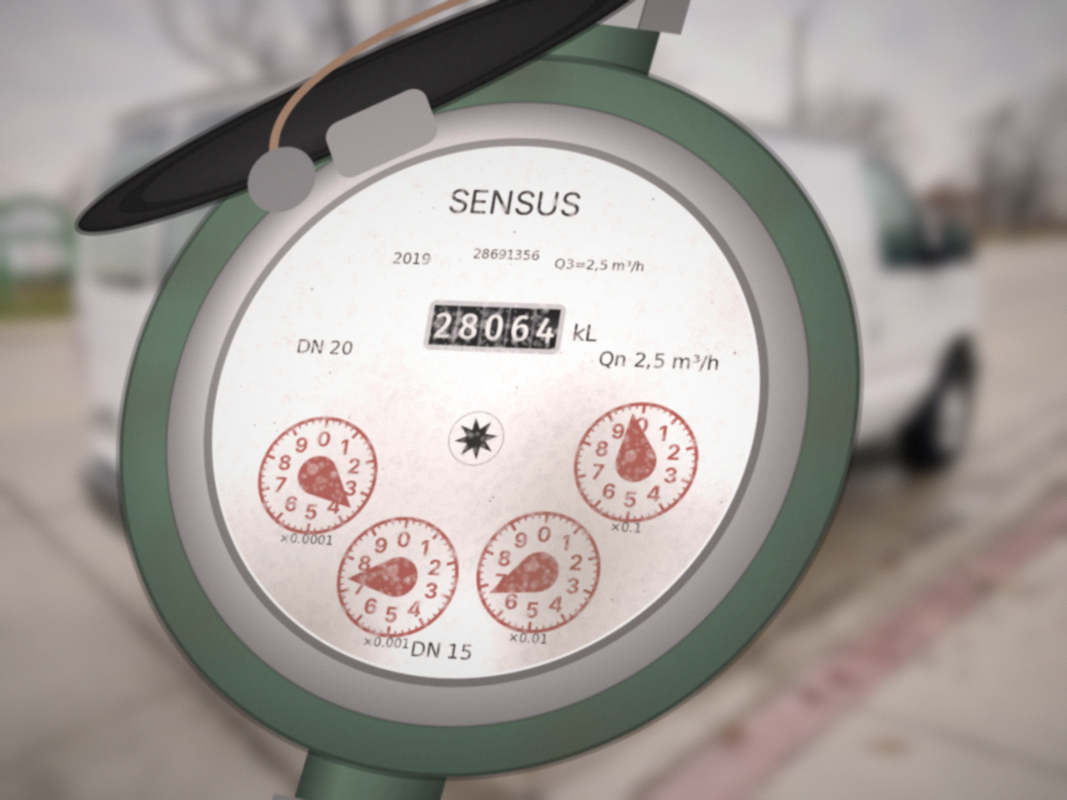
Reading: 28063.9673kL
